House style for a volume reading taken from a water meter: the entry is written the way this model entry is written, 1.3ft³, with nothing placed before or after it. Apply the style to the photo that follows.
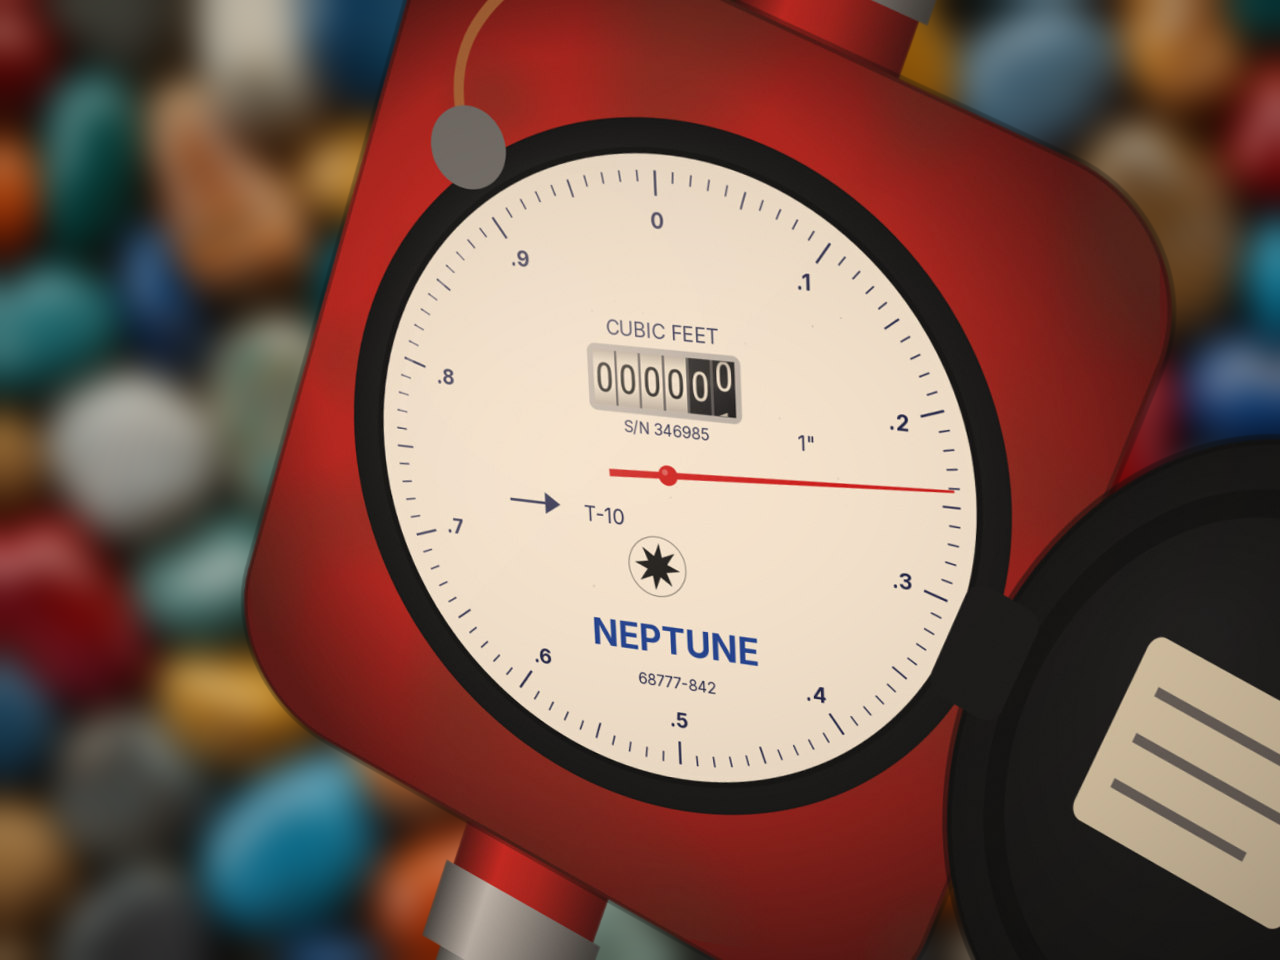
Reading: 0.24ft³
